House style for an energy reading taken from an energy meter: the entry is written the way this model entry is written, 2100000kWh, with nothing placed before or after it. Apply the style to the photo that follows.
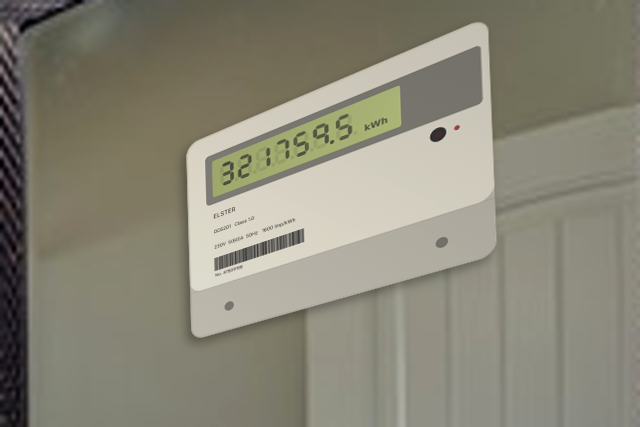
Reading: 321759.5kWh
